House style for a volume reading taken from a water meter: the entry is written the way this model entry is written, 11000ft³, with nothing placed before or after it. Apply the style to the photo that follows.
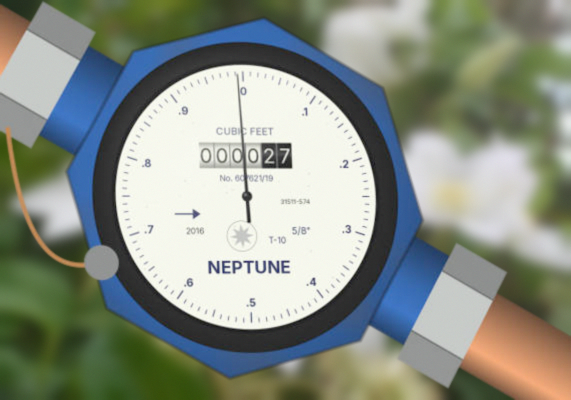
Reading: 26.99ft³
